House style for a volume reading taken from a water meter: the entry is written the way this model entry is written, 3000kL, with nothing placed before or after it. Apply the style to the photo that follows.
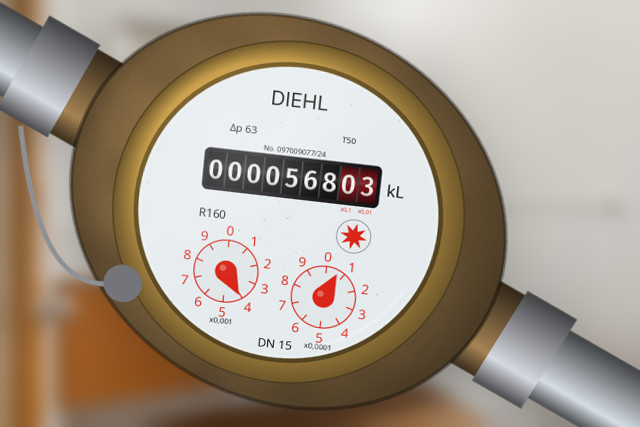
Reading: 568.0340kL
